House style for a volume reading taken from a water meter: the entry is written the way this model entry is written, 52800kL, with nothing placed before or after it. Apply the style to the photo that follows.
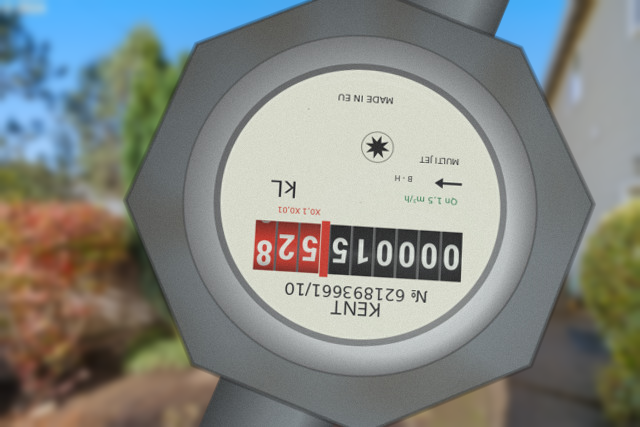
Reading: 15.528kL
